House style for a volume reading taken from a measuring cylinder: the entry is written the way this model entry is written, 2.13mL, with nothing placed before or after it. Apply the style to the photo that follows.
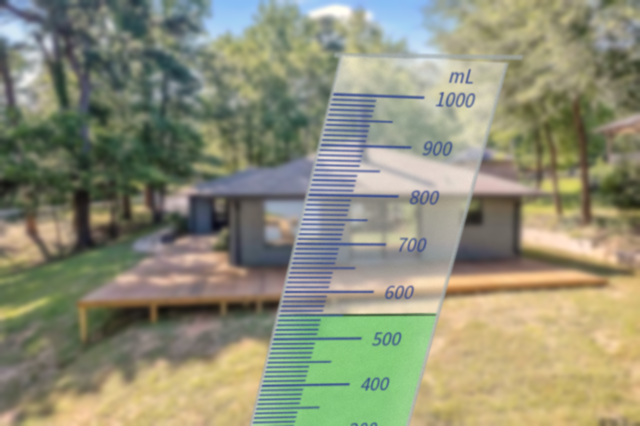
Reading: 550mL
